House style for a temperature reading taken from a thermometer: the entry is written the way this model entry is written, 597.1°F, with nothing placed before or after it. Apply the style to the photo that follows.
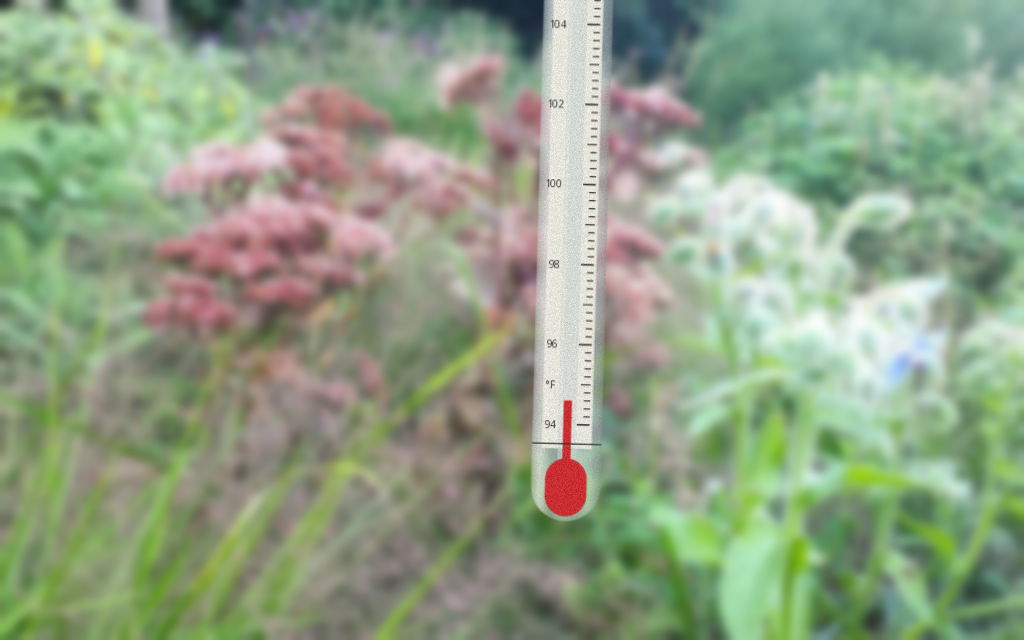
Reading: 94.6°F
